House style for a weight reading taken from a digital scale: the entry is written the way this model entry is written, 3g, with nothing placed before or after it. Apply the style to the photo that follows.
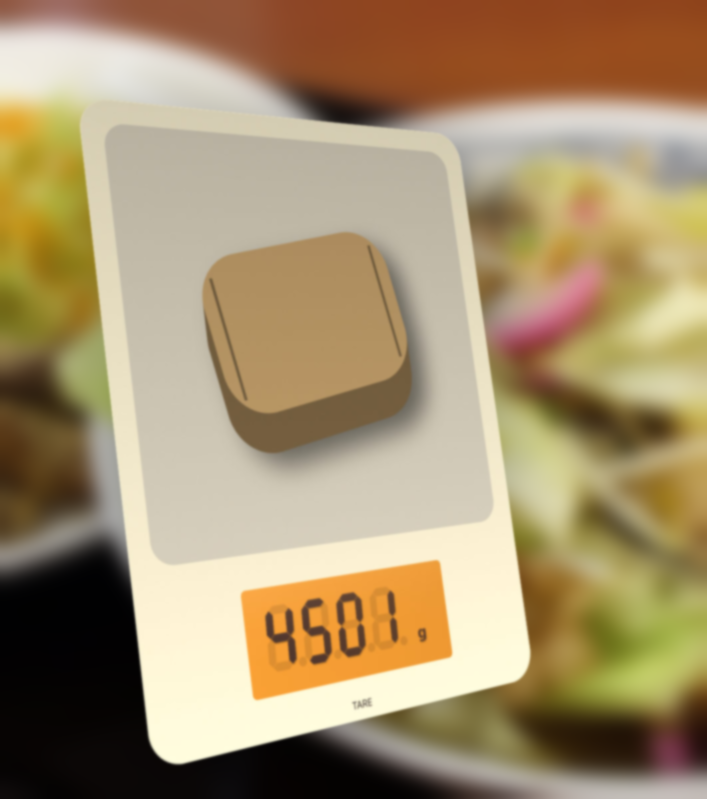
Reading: 4501g
